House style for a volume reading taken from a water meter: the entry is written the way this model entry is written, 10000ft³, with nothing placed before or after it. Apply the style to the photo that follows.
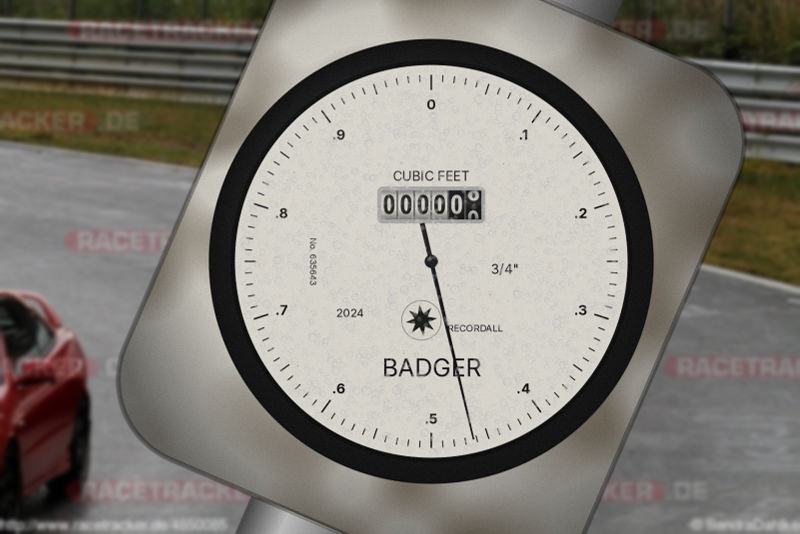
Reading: 8.46ft³
